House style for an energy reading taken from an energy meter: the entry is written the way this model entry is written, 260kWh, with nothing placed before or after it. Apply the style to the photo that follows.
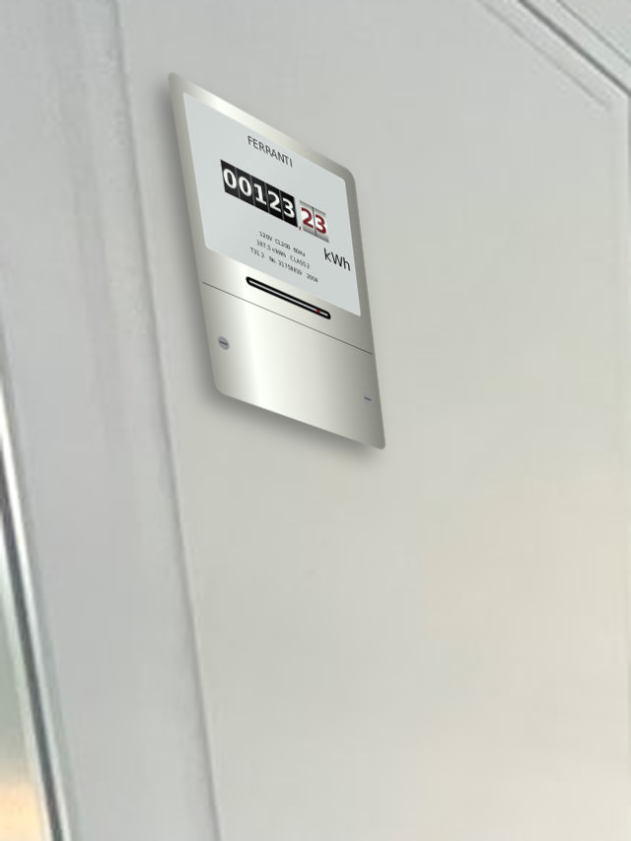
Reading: 123.23kWh
